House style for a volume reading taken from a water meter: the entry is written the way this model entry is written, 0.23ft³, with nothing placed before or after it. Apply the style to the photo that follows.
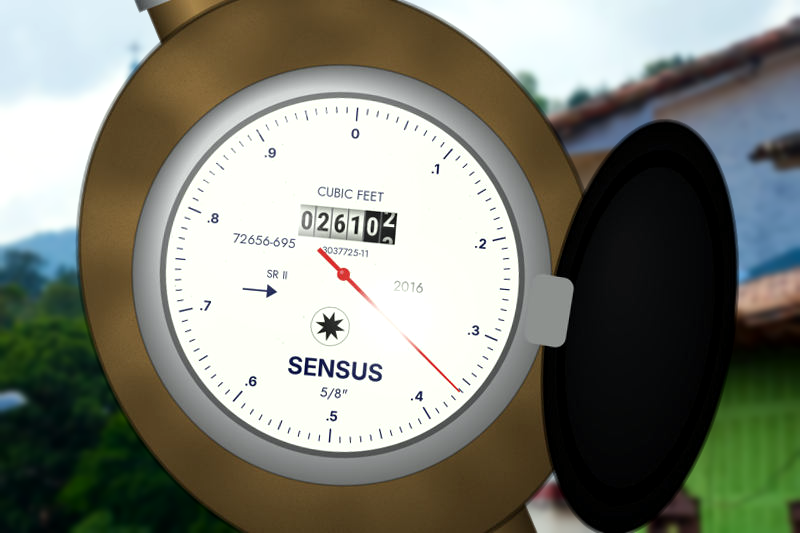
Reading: 26102.36ft³
